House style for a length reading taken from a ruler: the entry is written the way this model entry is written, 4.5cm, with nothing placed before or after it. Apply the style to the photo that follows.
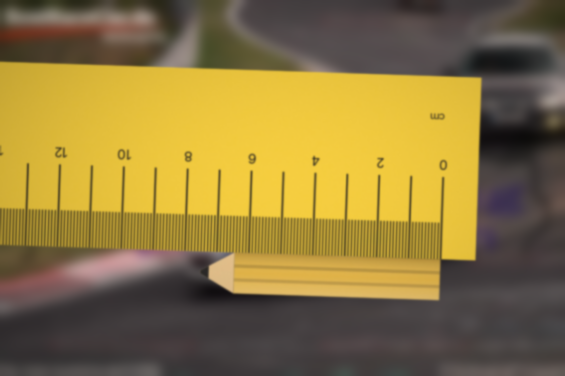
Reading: 7.5cm
